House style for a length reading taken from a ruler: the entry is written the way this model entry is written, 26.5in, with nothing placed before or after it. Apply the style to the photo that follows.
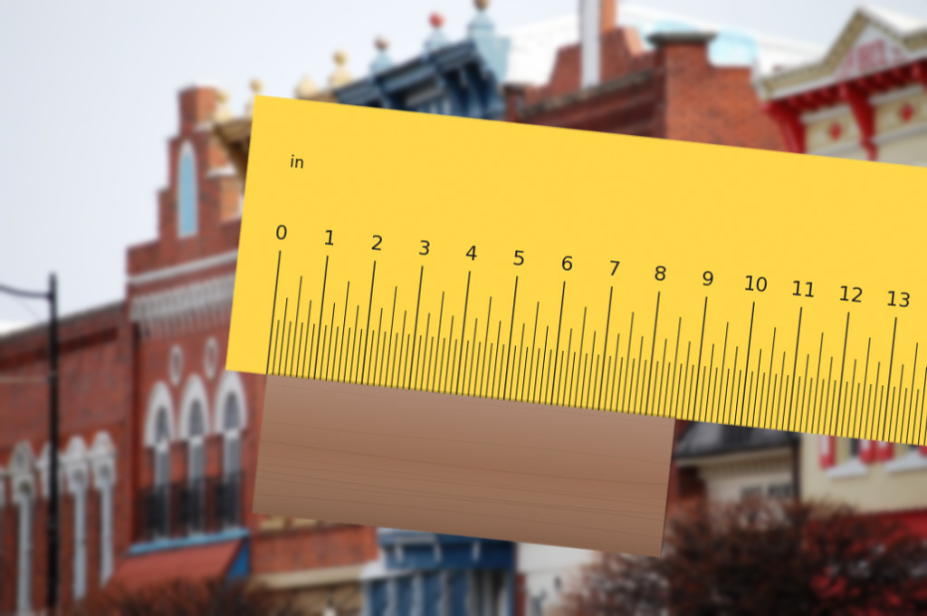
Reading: 8.625in
